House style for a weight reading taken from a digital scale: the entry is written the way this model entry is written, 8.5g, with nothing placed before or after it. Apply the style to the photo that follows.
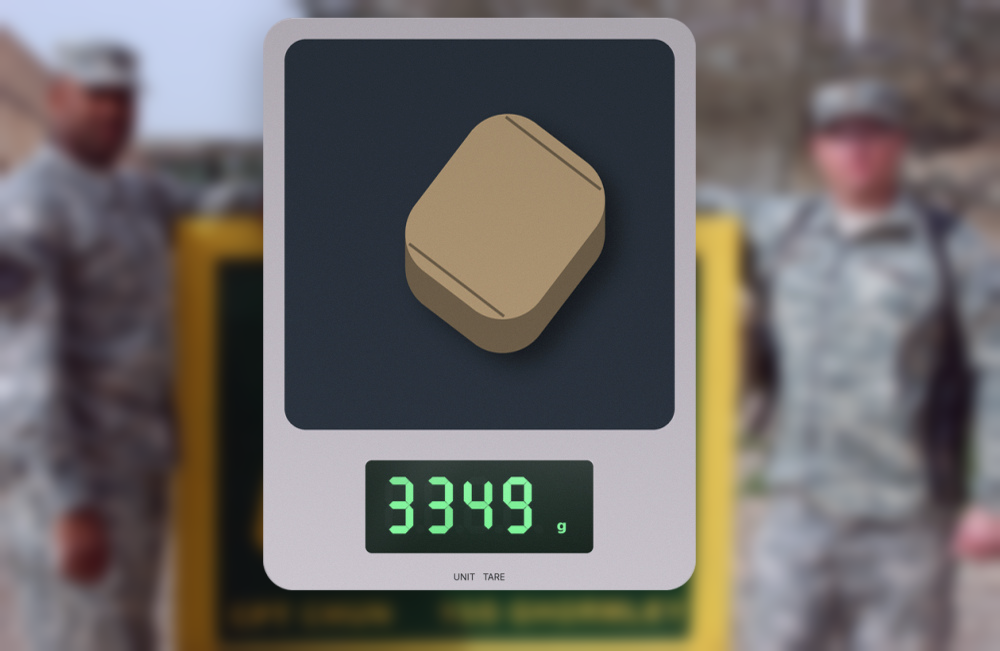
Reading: 3349g
